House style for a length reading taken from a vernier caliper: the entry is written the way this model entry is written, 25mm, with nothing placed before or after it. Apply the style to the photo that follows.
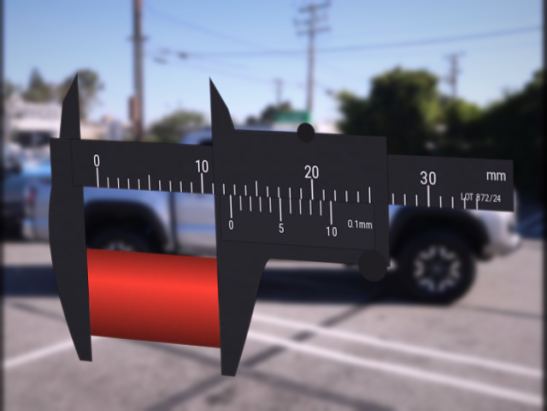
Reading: 12.6mm
